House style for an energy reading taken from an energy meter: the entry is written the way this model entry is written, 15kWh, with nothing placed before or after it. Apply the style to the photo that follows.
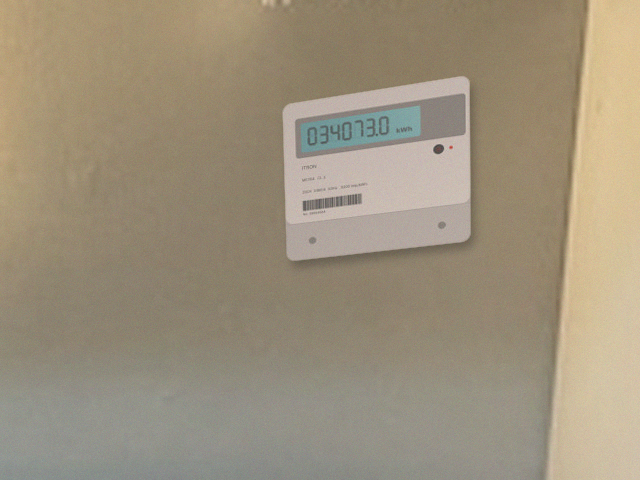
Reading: 34073.0kWh
